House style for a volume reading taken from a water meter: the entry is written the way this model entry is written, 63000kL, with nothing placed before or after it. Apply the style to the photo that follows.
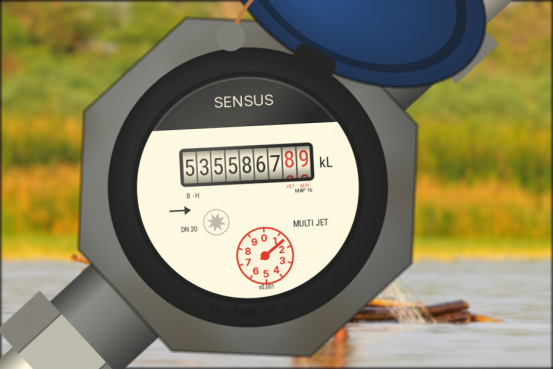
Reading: 5355867.891kL
